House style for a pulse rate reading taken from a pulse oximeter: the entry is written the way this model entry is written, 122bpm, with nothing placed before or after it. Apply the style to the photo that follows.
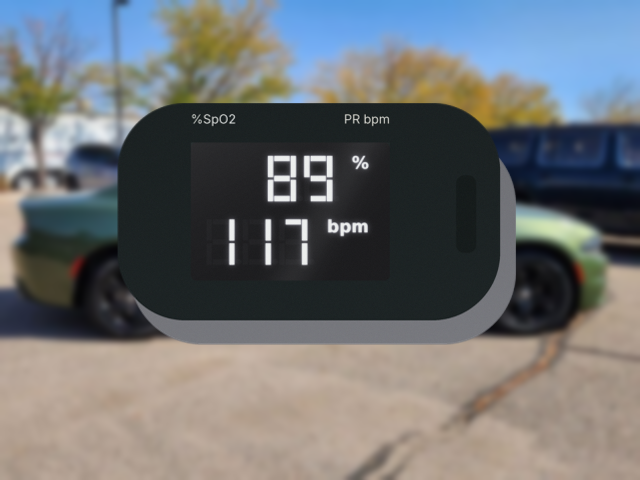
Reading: 117bpm
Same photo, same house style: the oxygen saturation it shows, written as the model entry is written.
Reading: 89%
